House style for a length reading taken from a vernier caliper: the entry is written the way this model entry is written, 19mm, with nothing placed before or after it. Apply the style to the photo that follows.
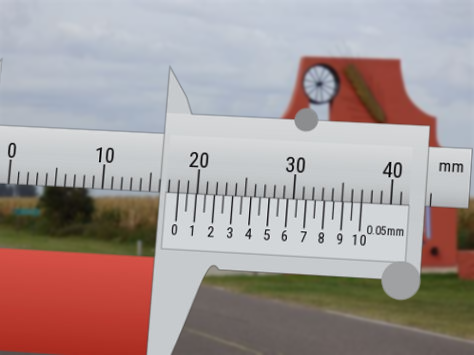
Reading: 18.0mm
